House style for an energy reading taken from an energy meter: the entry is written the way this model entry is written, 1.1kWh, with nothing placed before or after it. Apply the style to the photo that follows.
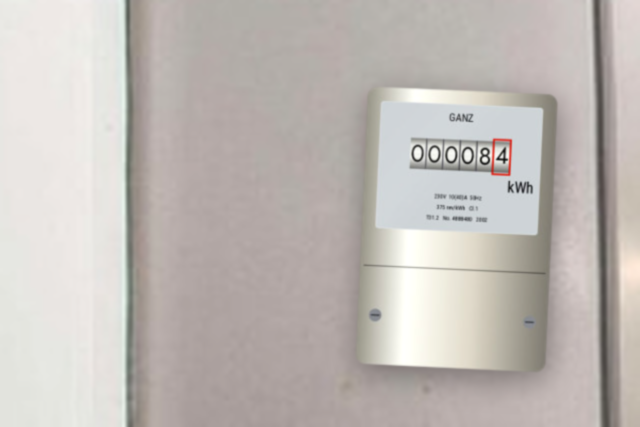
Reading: 8.4kWh
